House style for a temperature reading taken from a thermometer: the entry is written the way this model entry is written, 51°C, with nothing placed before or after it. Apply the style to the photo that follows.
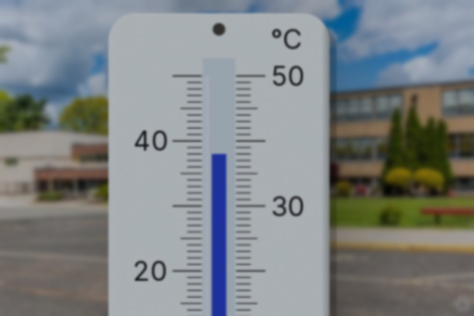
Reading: 38°C
